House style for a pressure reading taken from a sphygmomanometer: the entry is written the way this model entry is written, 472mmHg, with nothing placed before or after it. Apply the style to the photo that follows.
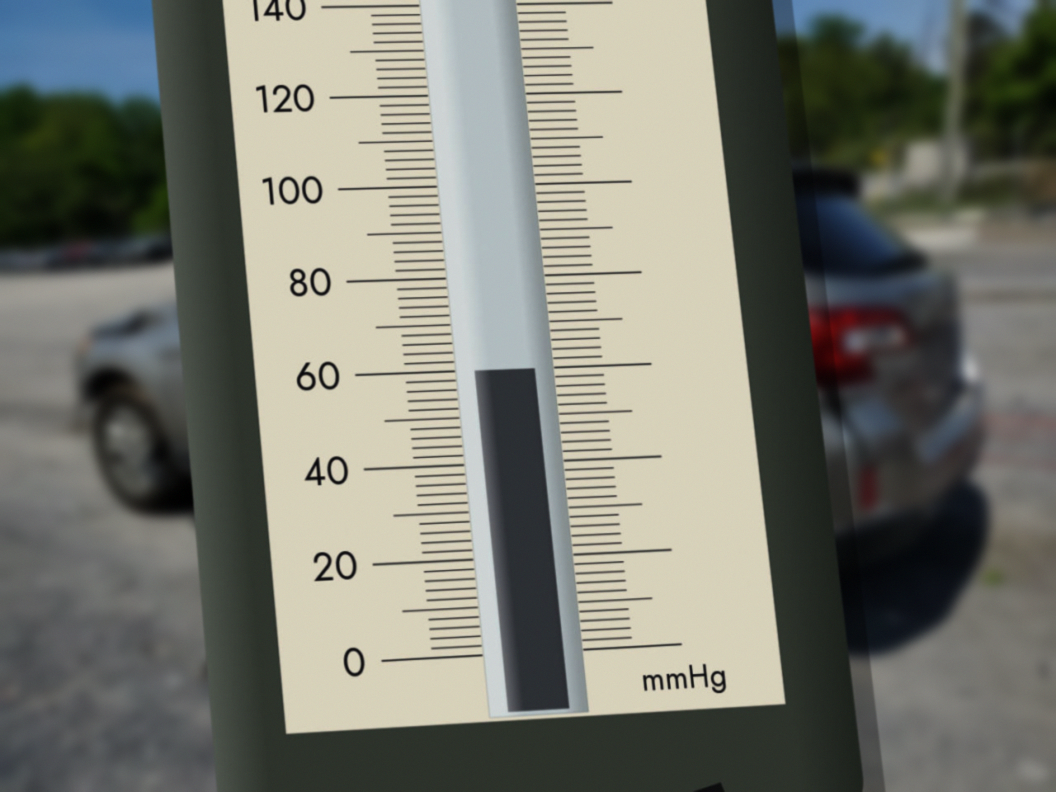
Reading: 60mmHg
